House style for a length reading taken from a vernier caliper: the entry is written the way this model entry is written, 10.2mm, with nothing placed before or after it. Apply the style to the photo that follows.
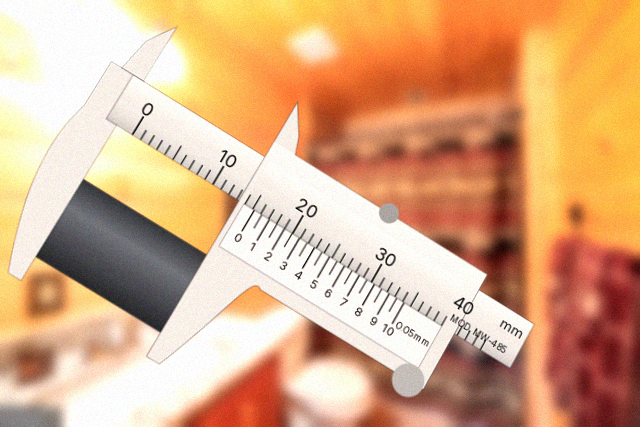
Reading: 15.2mm
